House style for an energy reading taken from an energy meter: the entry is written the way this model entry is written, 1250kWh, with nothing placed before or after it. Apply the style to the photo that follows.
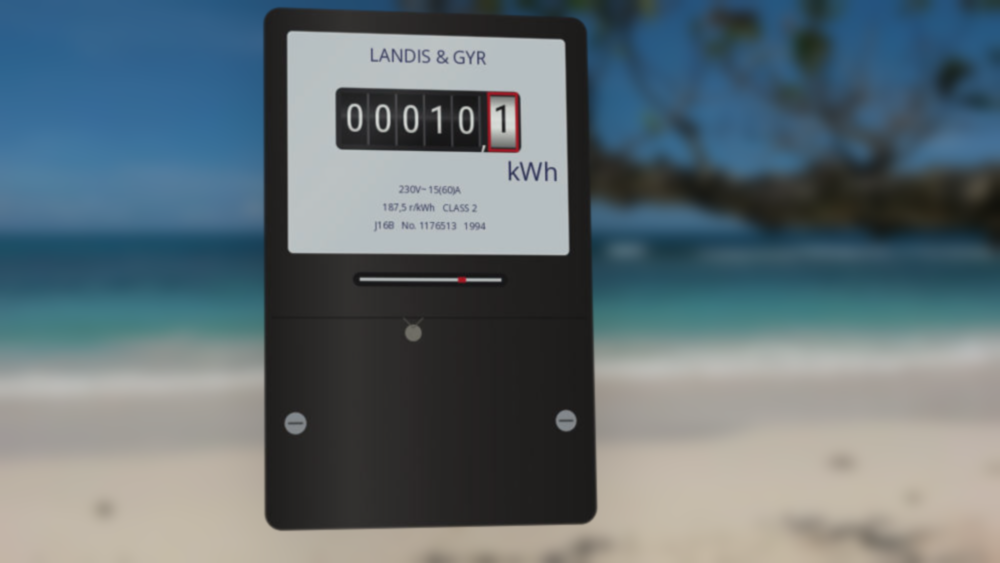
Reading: 10.1kWh
